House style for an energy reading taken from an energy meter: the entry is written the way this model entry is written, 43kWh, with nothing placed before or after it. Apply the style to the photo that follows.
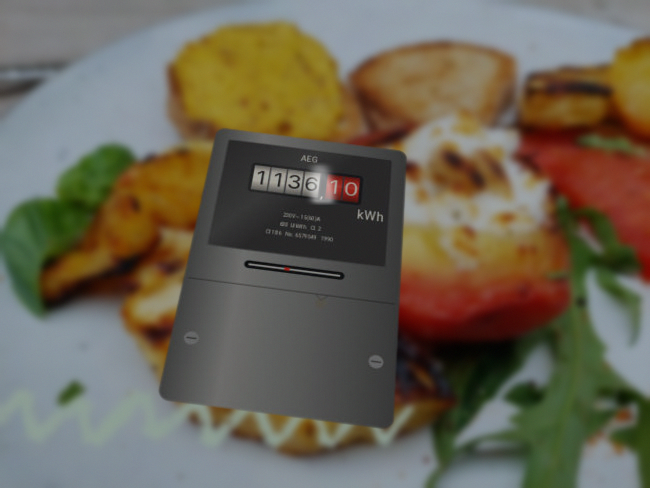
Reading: 1136.10kWh
